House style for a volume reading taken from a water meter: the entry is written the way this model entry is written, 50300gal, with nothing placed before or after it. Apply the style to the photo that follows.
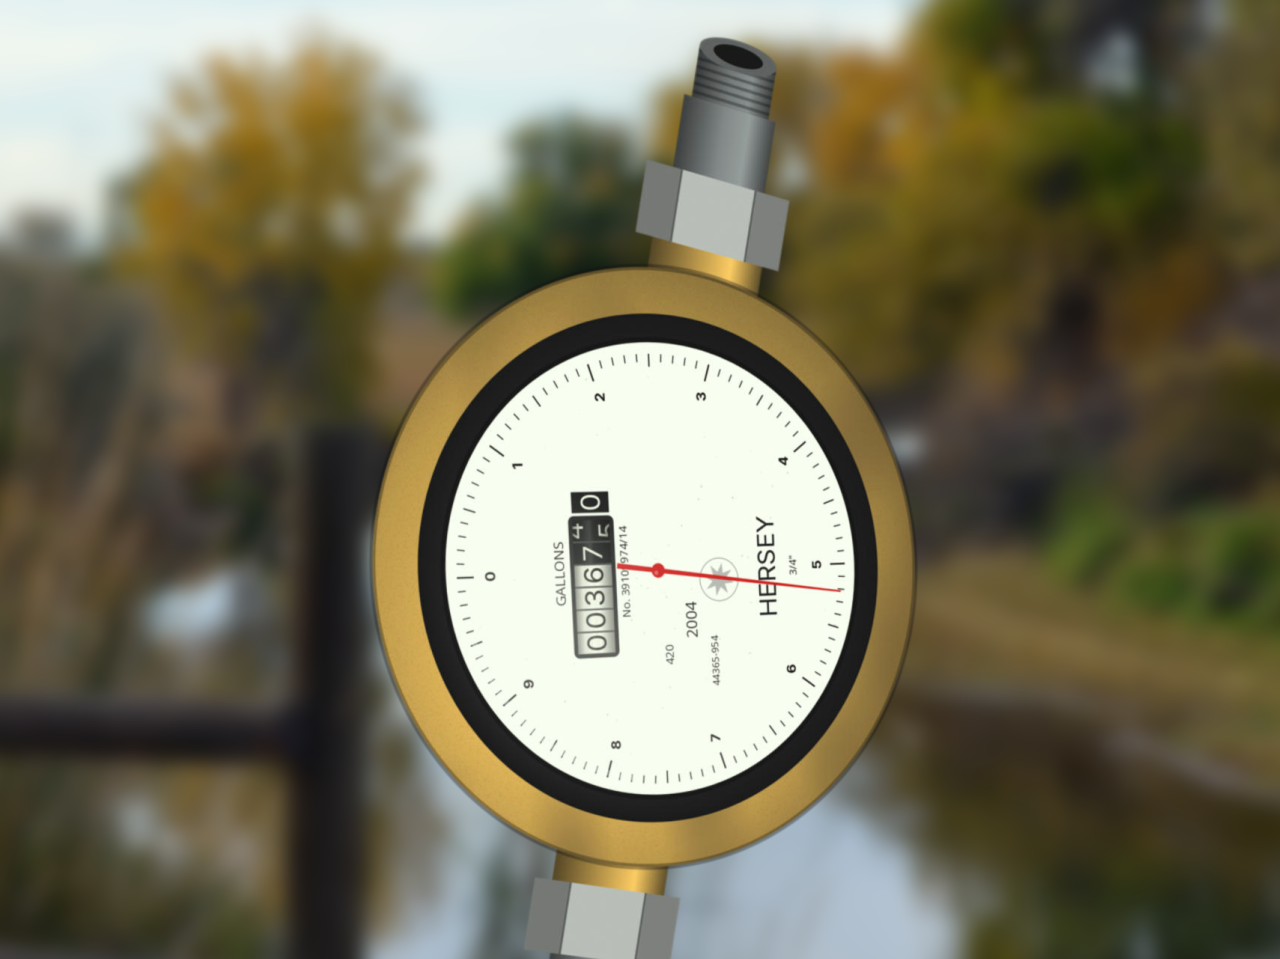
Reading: 36745.2gal
